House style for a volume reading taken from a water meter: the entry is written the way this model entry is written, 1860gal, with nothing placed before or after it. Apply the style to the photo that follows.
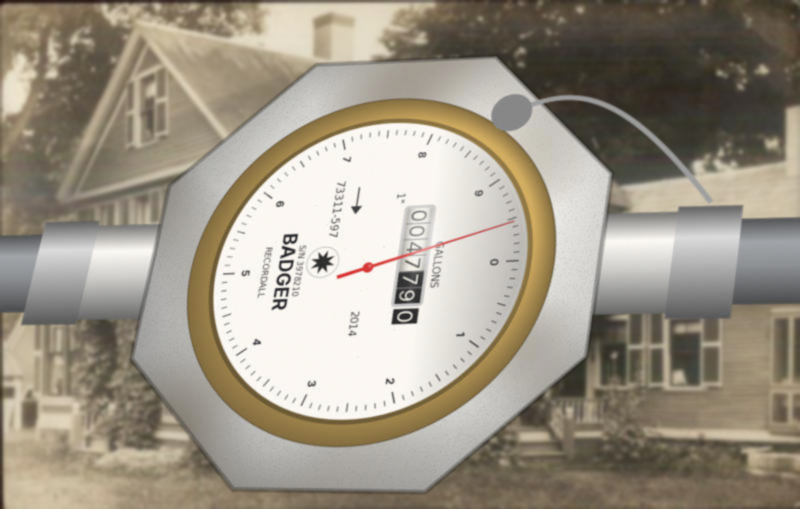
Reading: 47789.5gal
